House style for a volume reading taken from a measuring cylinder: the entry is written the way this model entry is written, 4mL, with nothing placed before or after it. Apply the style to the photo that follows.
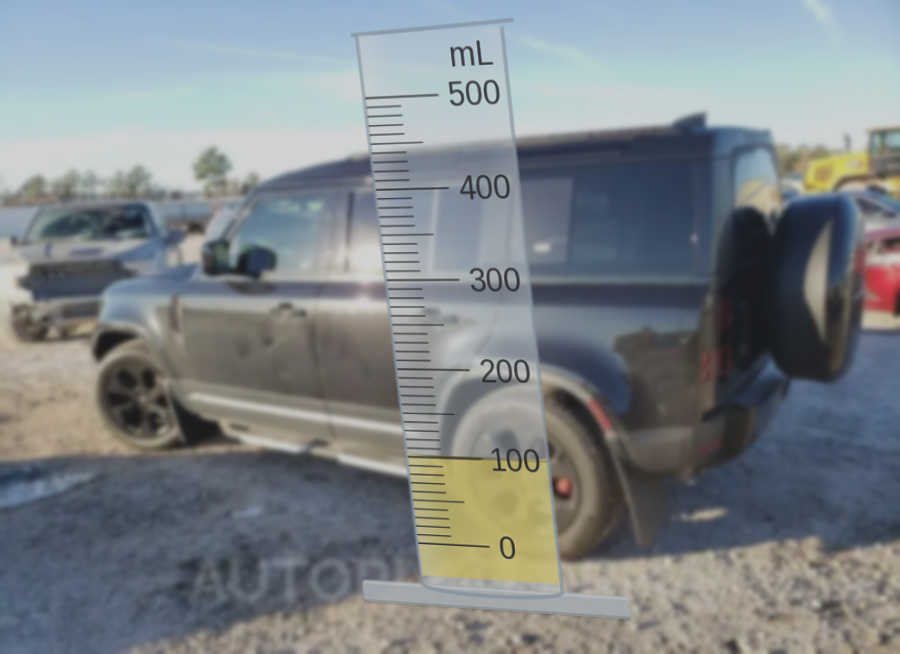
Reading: 100mL
